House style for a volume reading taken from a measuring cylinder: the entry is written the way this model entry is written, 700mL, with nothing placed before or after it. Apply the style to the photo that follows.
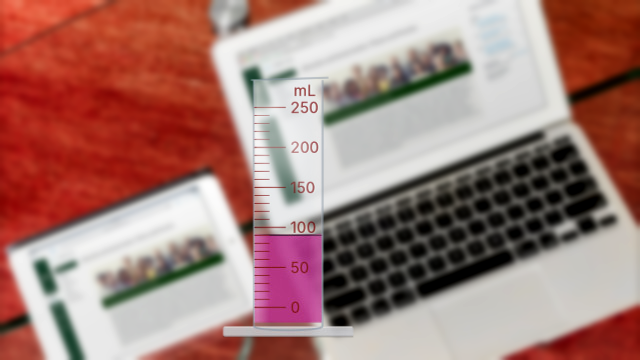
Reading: 90mL
